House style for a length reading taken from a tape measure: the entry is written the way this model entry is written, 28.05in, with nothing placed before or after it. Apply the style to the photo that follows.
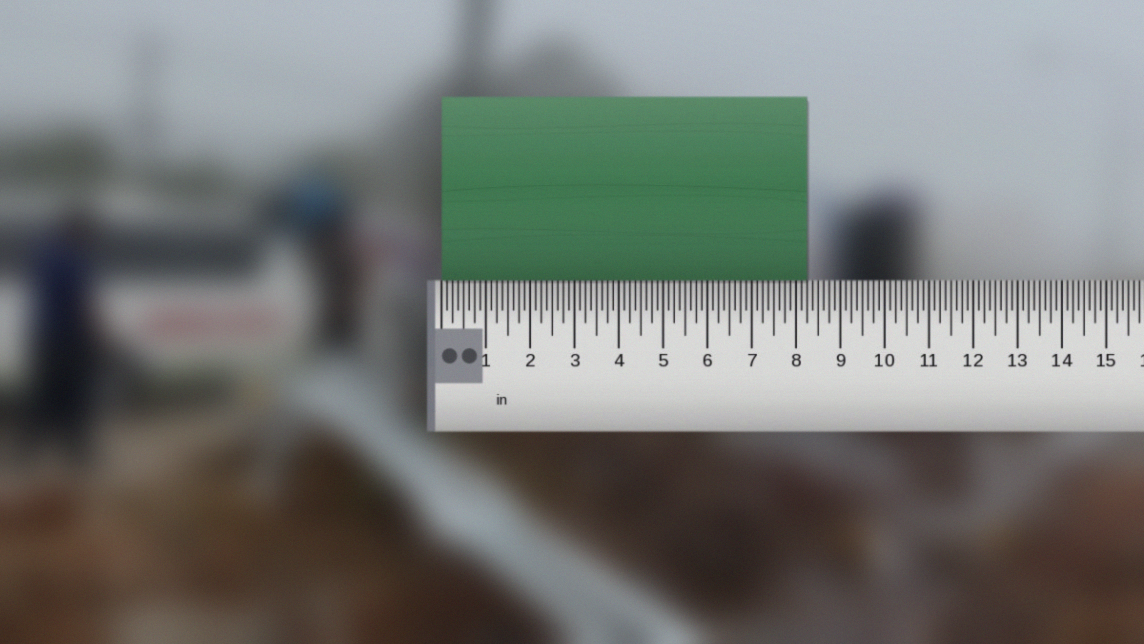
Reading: 8.25in
